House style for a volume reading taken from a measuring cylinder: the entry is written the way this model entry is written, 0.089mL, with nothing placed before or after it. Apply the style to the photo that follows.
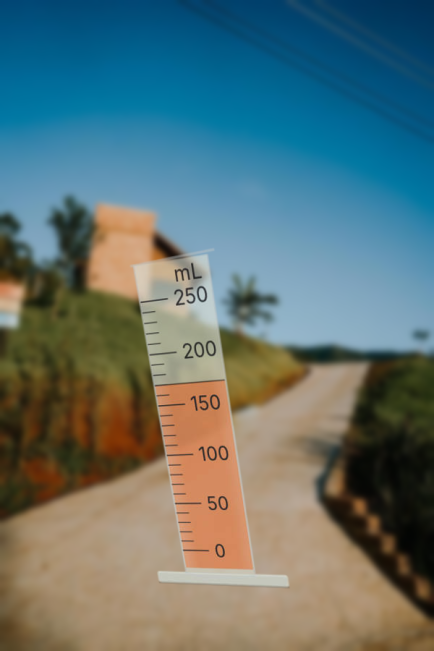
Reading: 170mL
